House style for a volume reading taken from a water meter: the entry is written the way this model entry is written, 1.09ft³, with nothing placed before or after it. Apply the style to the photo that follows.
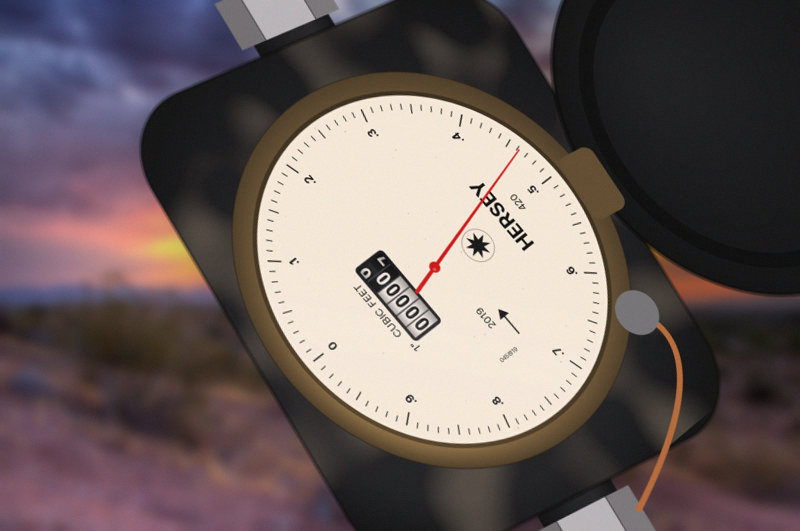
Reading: 6.46ft³
